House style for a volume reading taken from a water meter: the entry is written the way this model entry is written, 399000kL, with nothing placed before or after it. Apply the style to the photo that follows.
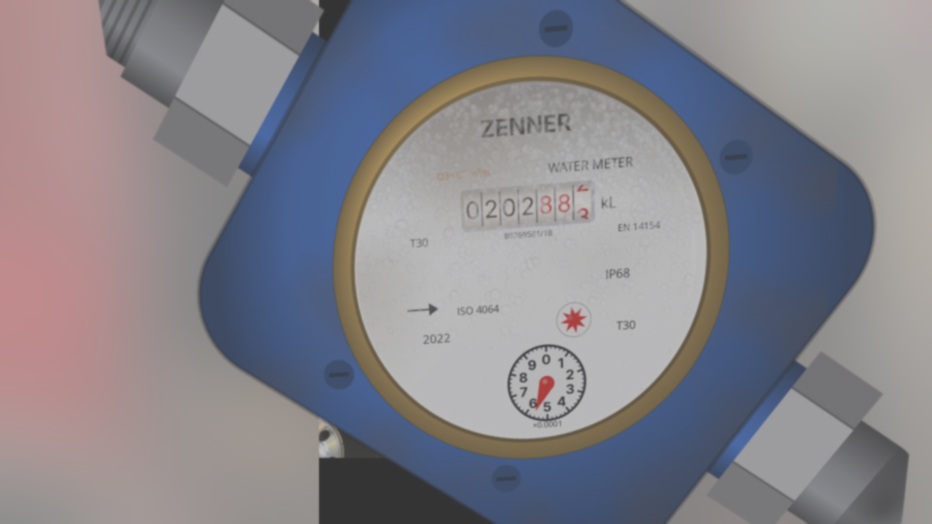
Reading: 202.8825kL
